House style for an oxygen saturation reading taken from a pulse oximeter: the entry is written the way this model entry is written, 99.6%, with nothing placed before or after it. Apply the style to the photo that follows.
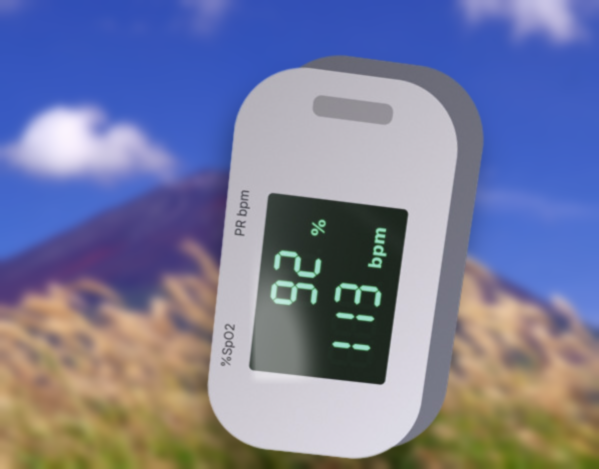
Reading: 92%
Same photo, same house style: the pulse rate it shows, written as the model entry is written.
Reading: 113bpm
